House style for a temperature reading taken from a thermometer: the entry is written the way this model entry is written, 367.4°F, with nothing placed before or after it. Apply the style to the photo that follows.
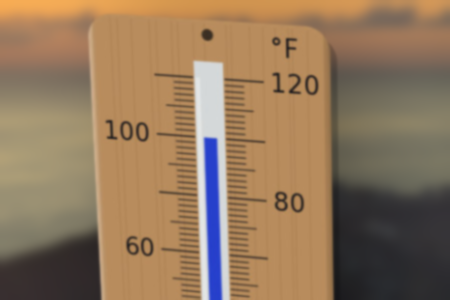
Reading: 100°F
